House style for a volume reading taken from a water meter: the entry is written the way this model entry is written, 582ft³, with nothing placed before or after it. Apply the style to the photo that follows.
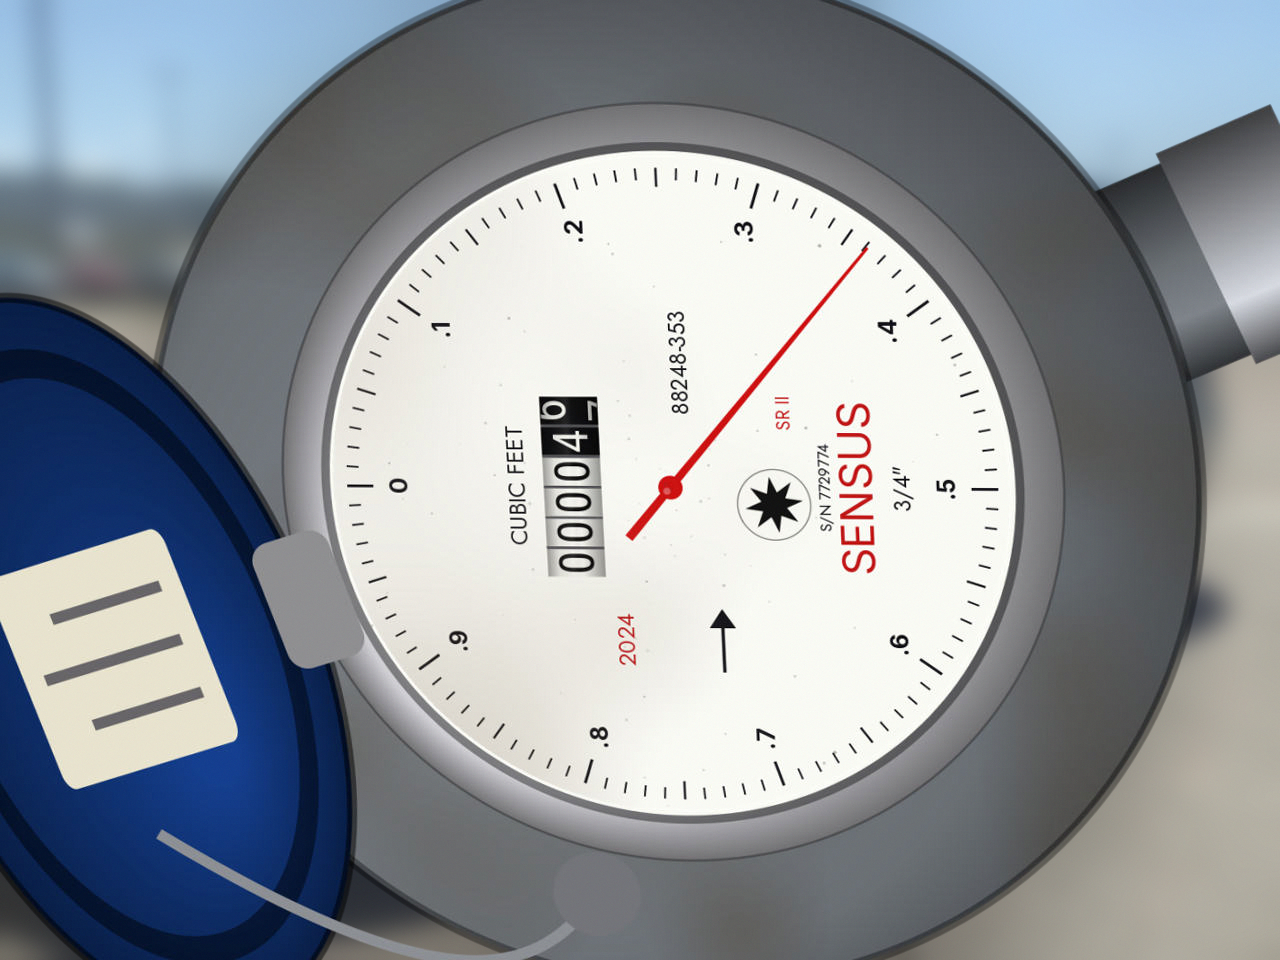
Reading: 46.36ft³
